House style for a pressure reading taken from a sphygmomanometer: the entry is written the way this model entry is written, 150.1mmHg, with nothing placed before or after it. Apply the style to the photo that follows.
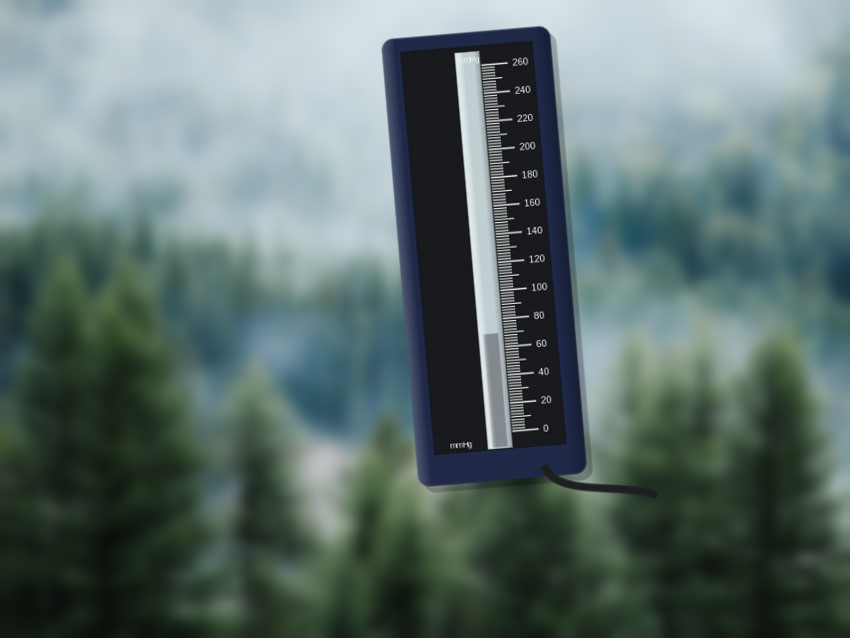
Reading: 70mmHg
